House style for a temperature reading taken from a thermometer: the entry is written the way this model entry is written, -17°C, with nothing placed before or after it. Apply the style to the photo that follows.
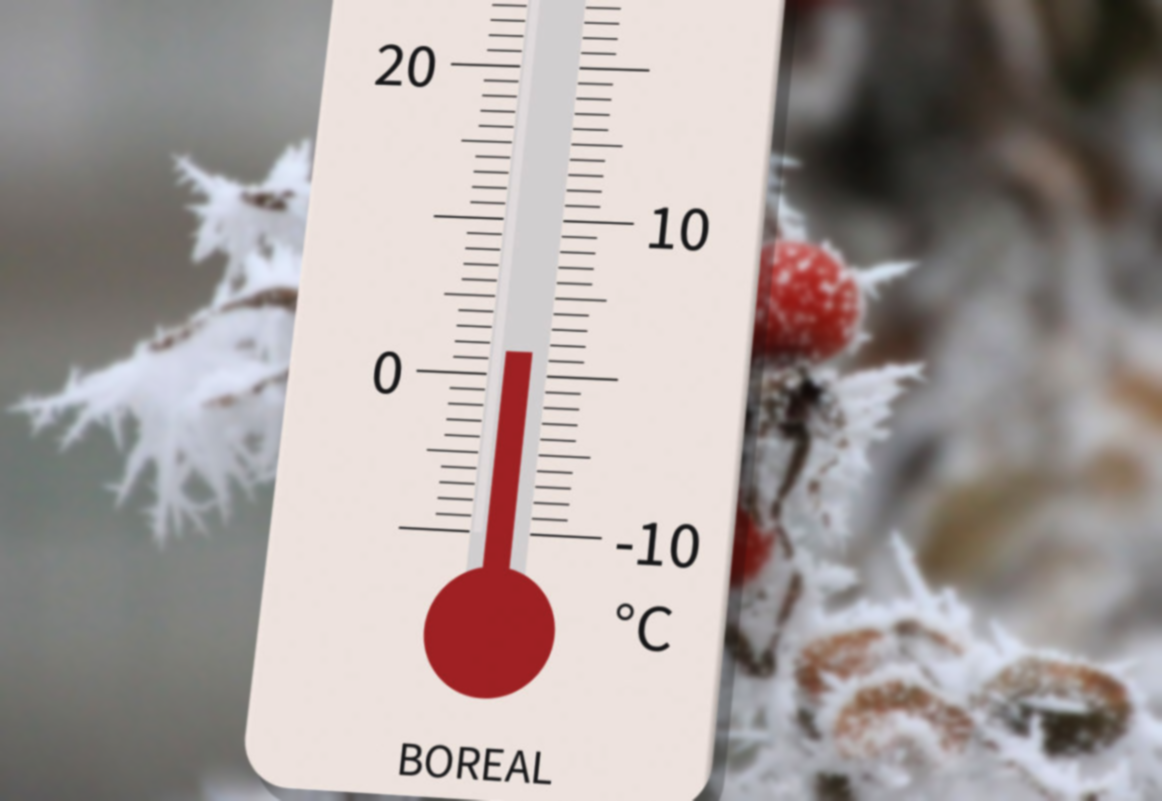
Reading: 1.5°C
